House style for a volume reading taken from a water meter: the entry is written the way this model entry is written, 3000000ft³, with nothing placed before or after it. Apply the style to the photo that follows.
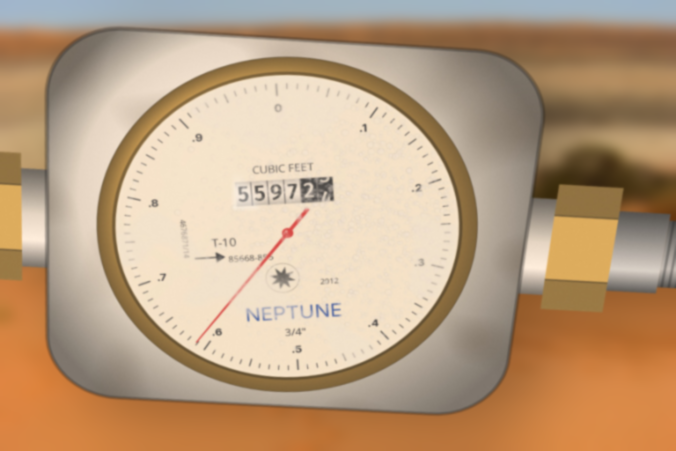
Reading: 559723.61ft³
